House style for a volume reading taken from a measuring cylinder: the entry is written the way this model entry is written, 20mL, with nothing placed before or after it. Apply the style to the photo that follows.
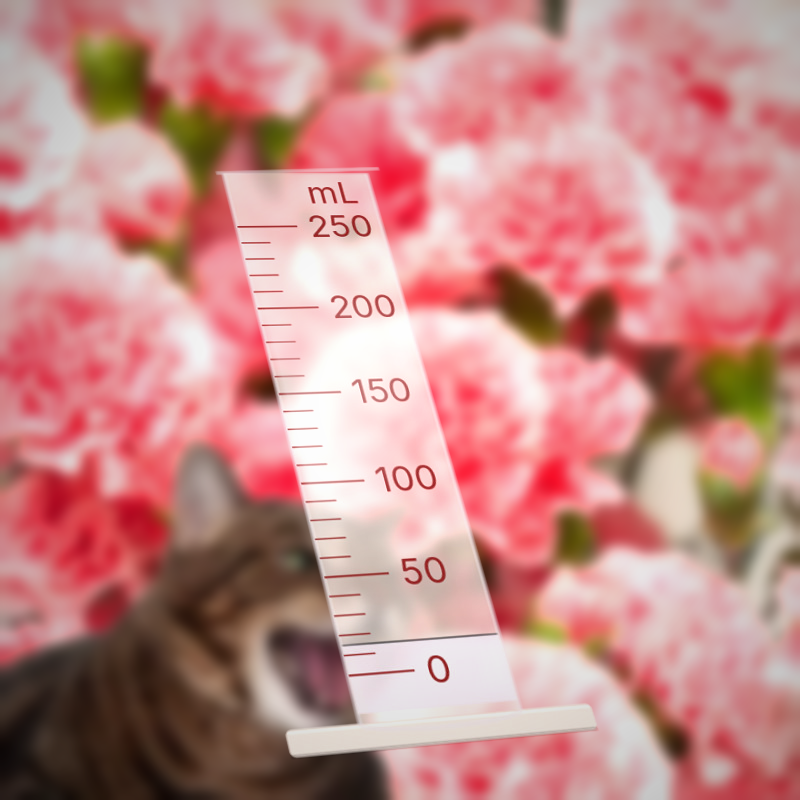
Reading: 15mL
